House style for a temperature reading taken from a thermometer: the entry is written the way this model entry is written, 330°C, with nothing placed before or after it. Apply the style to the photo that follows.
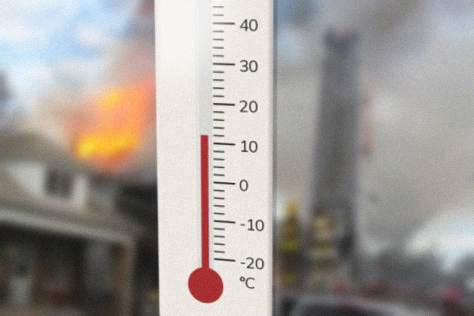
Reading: 12°C
